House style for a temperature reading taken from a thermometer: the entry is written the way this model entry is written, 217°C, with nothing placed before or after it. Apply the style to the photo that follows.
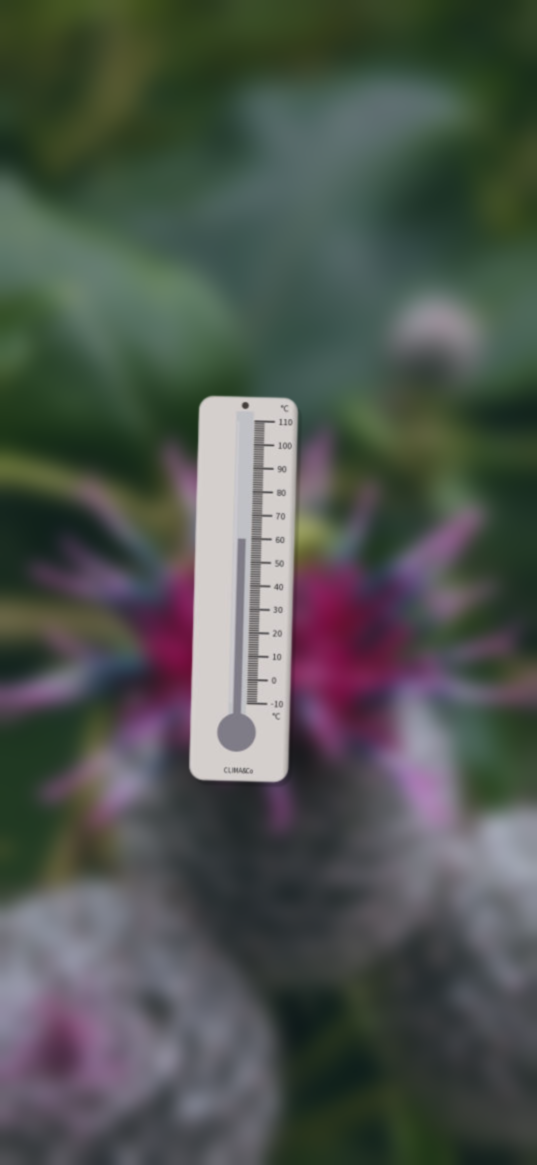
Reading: 60°C
